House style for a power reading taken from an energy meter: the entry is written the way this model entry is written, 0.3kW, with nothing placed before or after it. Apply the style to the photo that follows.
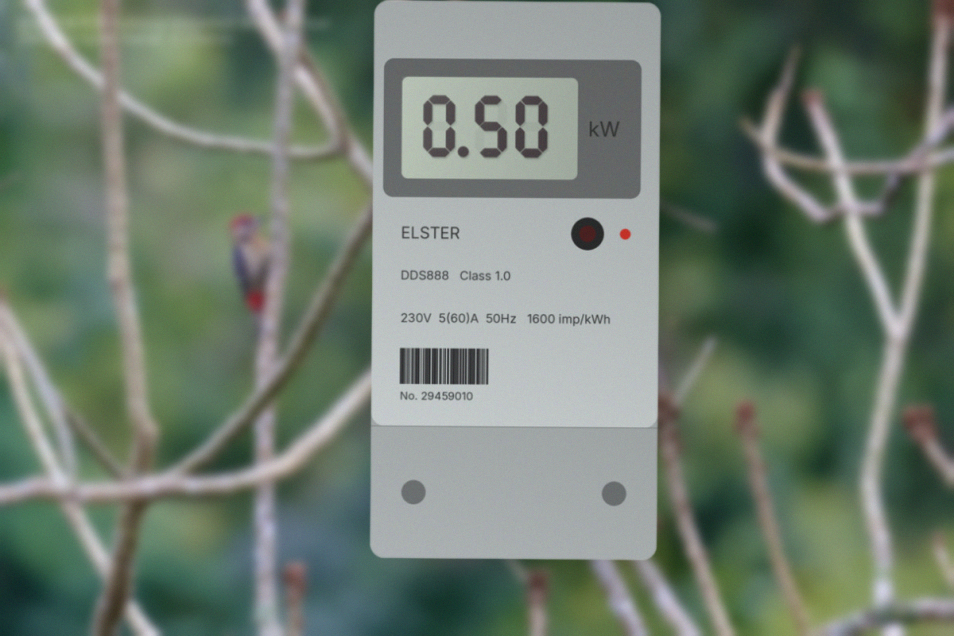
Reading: 0.50kW
